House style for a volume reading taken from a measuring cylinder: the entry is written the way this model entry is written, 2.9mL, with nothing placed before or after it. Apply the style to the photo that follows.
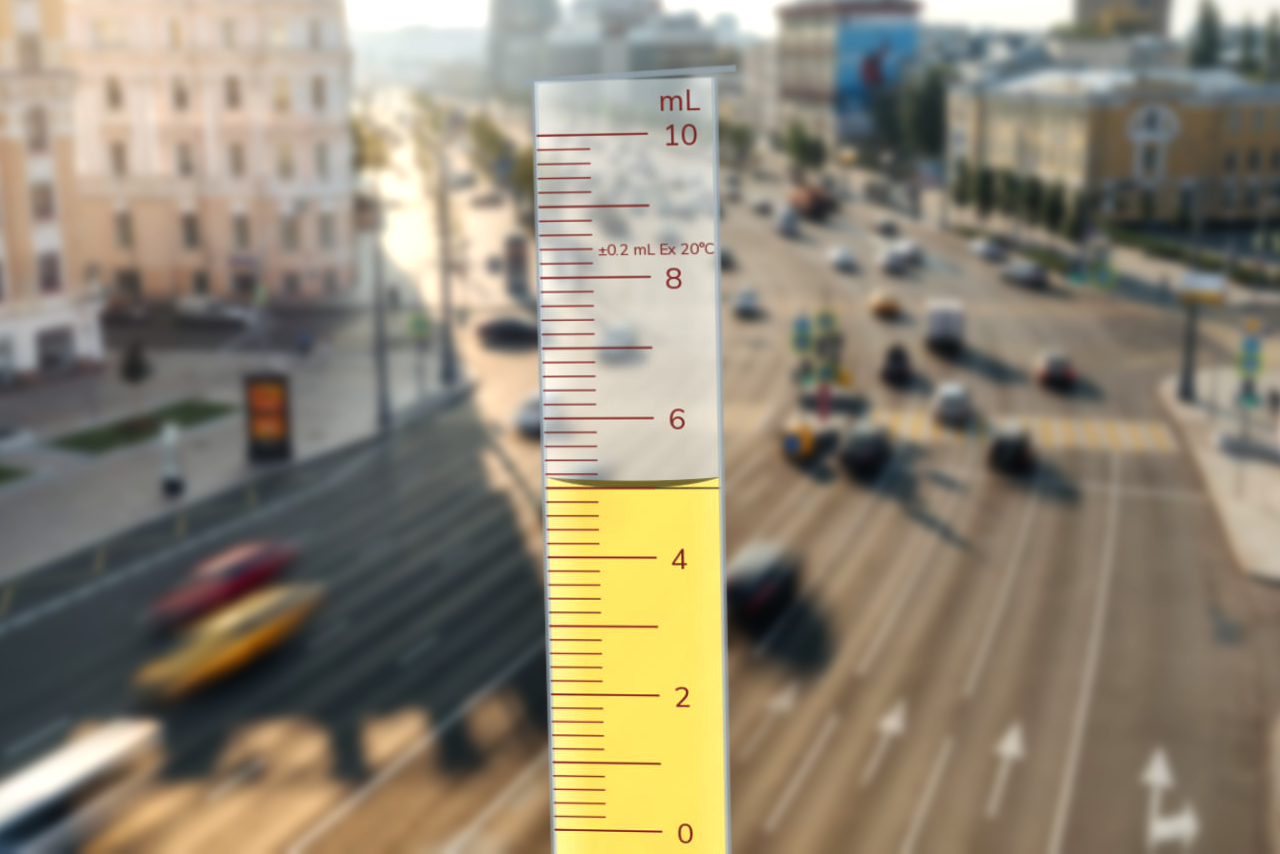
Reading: 5mL
